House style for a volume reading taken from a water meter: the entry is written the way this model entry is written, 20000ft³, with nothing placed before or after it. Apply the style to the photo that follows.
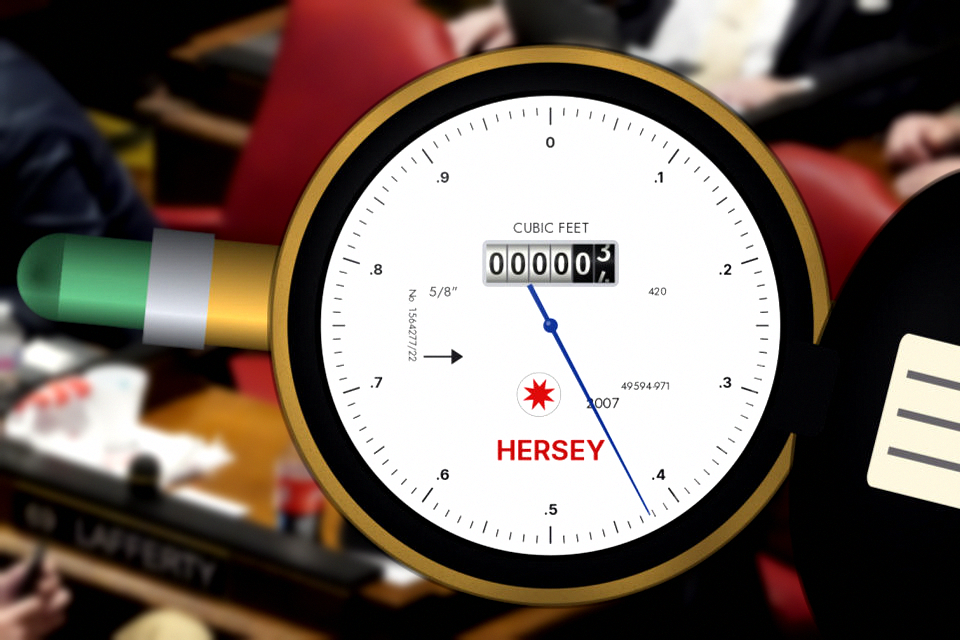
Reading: 3.42ft³
